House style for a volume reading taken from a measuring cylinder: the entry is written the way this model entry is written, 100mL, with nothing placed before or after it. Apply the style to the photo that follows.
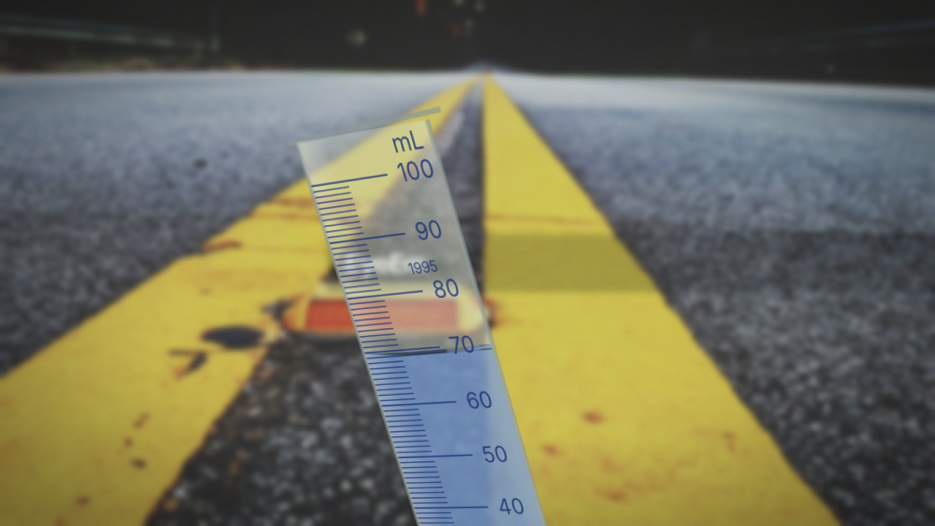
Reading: 69mL
